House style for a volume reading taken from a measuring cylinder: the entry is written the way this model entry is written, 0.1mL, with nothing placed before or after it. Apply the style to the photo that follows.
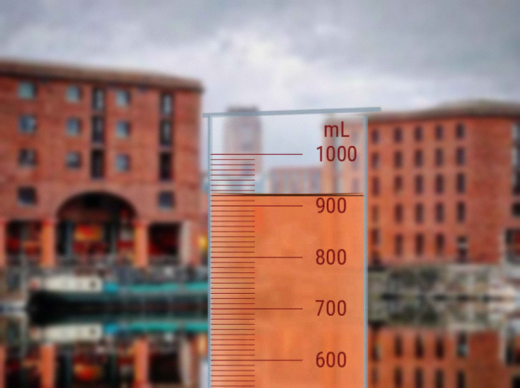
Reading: 920mL
